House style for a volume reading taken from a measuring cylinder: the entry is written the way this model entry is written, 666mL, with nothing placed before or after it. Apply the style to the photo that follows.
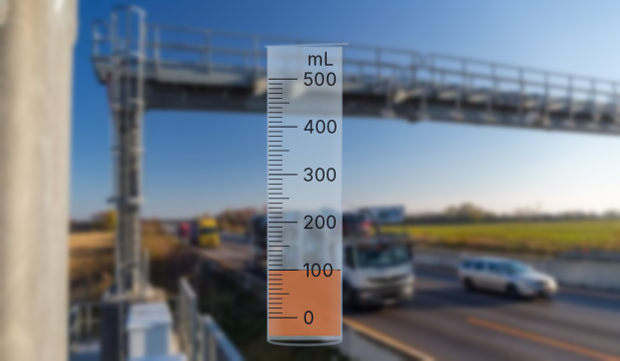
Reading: 100mL
